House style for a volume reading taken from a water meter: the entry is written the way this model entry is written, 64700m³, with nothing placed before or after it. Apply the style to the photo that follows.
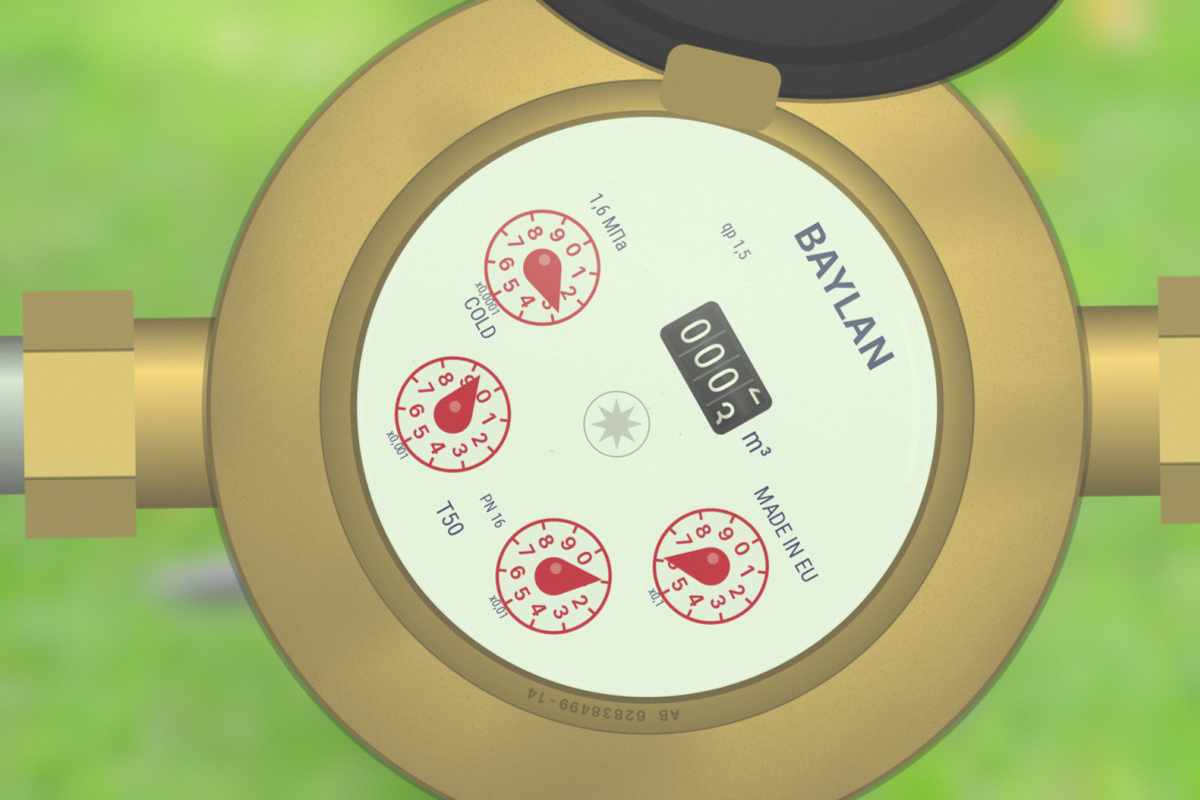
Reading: 2.6092m³
